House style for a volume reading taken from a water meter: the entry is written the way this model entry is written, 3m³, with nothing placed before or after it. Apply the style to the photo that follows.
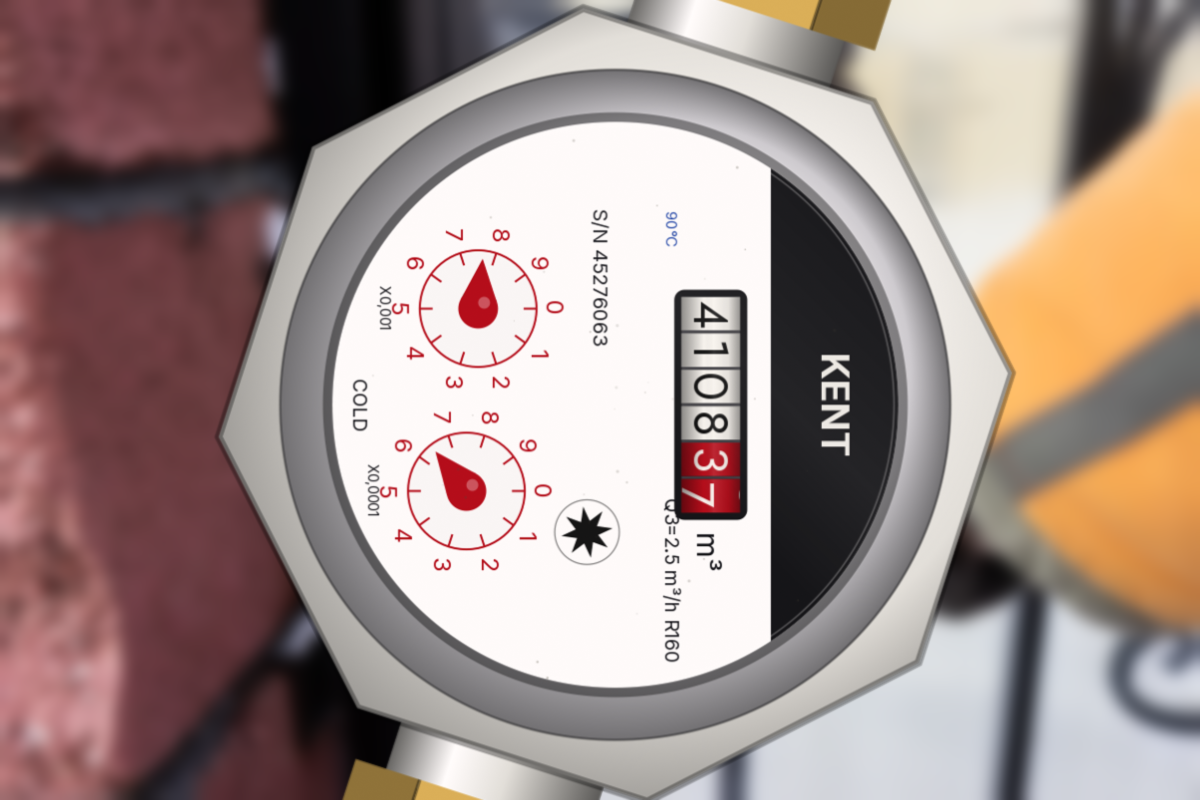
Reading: 4108.3676m³
